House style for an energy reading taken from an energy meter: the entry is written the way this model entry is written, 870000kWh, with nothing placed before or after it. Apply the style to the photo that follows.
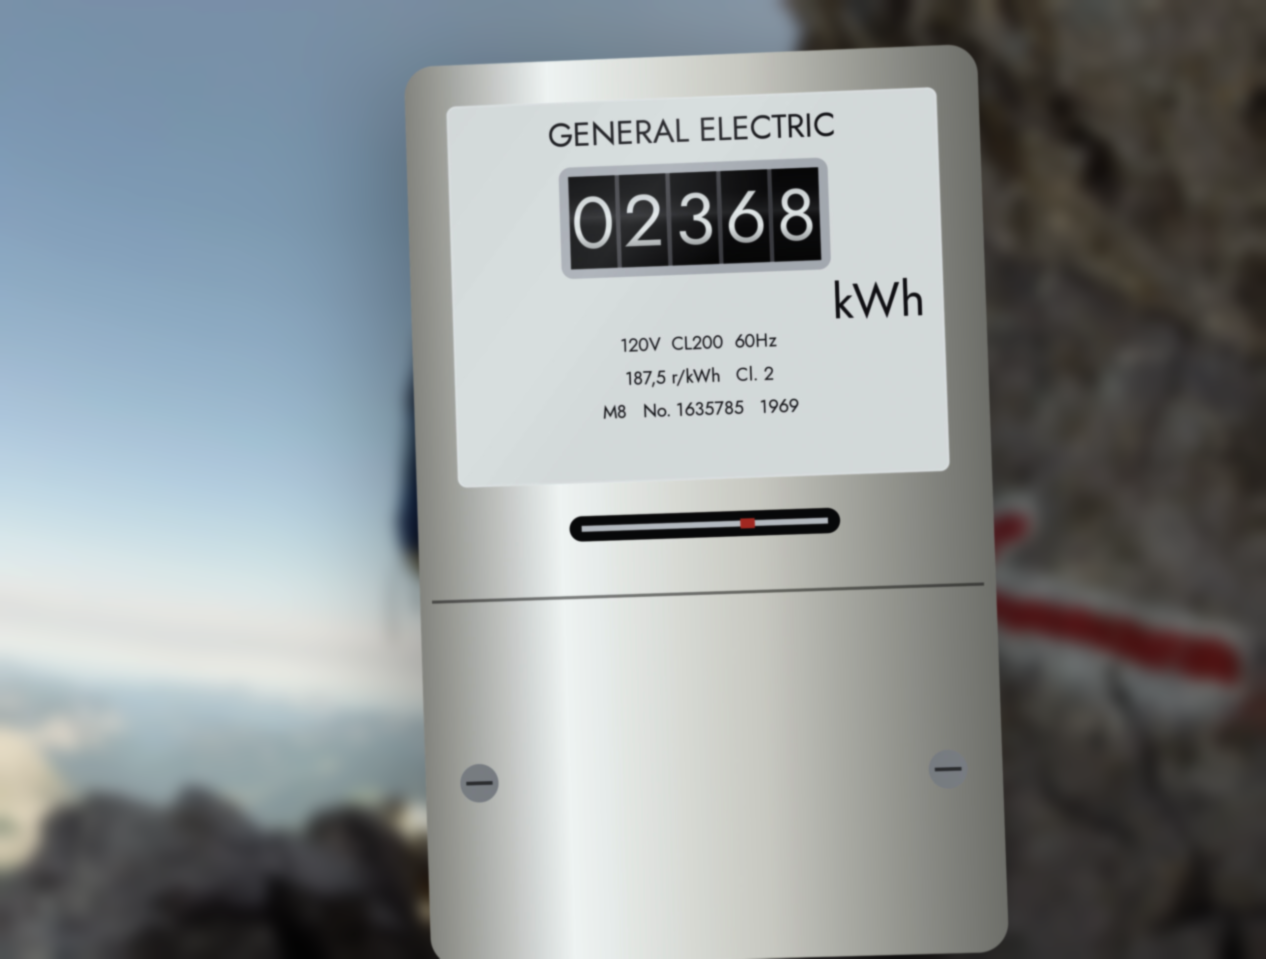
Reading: 2368kWh
